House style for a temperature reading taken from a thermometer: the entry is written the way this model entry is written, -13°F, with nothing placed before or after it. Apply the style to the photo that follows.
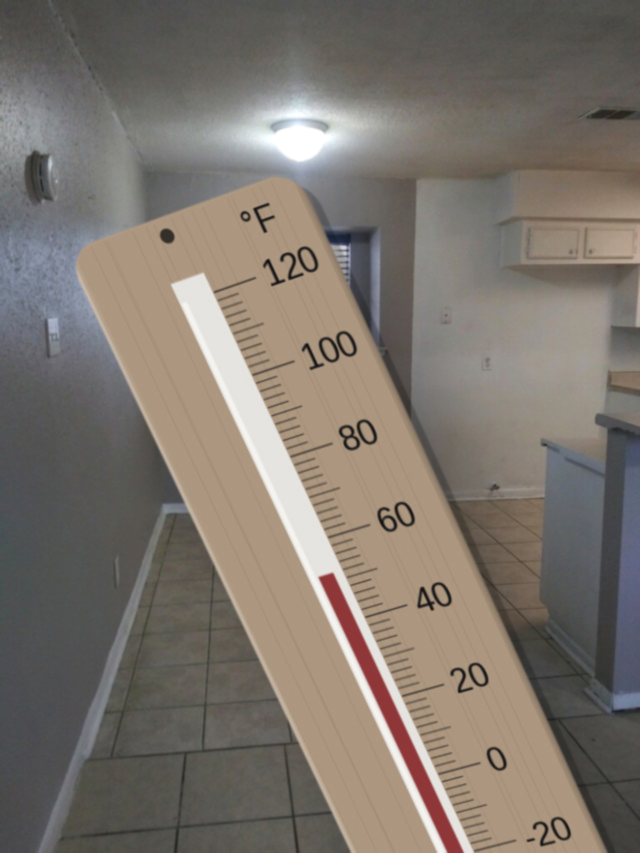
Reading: 52°F
